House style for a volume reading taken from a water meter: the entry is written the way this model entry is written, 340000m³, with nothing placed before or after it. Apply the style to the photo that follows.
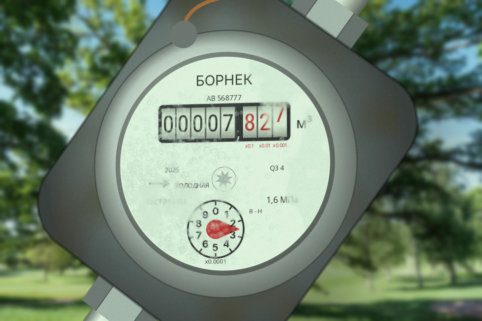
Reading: 7.8272m³
